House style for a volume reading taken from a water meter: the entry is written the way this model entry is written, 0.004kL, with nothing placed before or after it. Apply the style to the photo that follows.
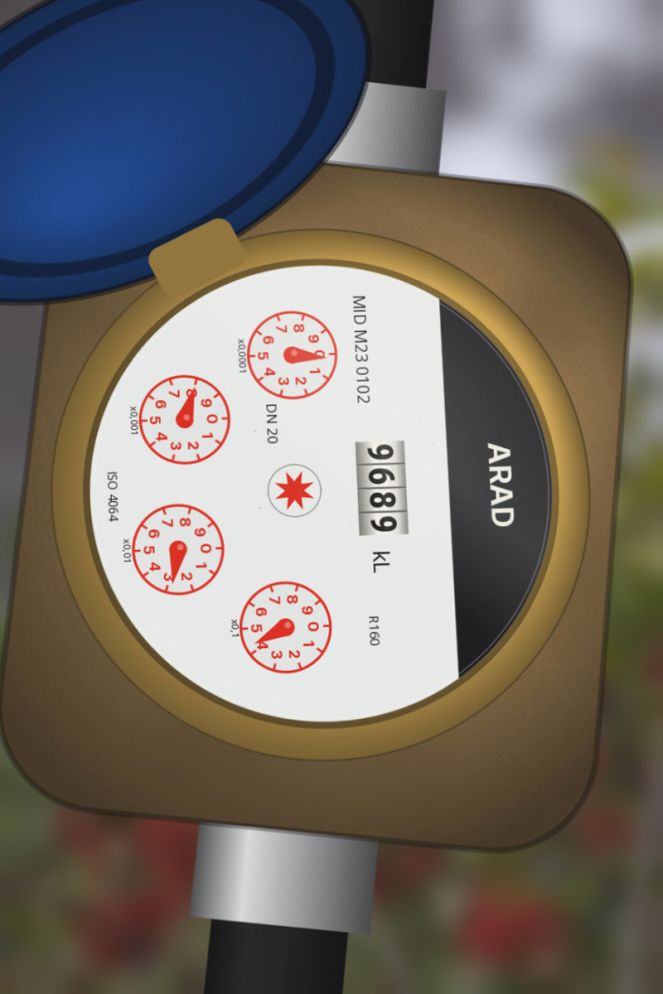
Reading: 9689.4280kL
